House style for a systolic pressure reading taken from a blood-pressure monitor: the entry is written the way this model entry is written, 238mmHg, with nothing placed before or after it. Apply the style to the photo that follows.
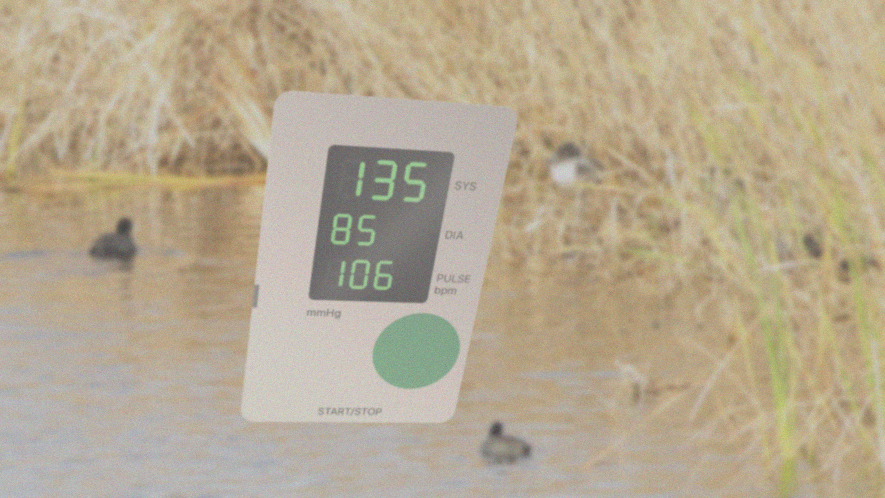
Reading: 135mmHg
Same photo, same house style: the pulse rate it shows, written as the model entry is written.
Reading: 106bpm
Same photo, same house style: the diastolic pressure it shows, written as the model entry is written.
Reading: 85mmHg
